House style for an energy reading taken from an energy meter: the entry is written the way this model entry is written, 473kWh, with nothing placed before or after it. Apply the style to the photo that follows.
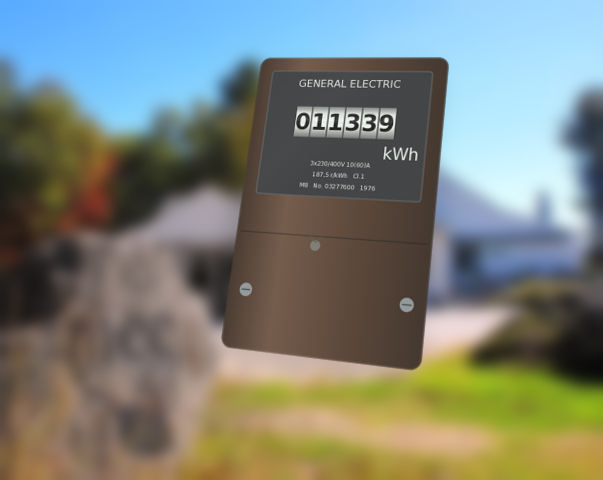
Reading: 11339kWh
